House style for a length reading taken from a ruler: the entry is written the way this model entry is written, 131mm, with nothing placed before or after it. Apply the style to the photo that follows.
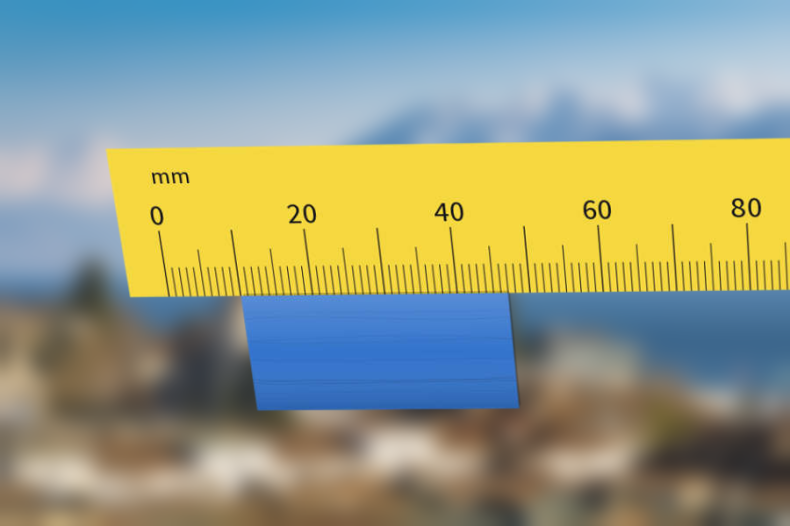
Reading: 37mm
